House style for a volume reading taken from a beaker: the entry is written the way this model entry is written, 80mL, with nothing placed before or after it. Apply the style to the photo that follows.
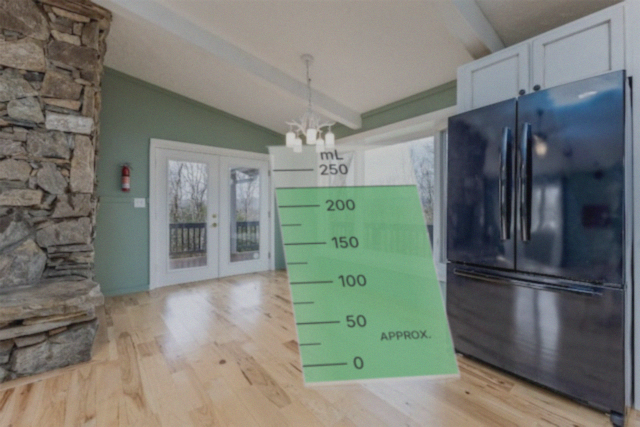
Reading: 225mL
